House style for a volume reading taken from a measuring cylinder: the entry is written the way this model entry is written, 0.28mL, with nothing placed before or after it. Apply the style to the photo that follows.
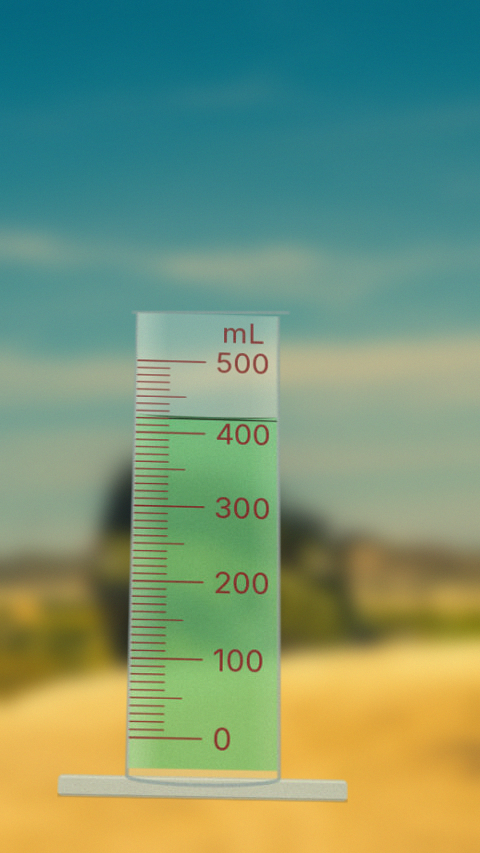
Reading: 420mL
